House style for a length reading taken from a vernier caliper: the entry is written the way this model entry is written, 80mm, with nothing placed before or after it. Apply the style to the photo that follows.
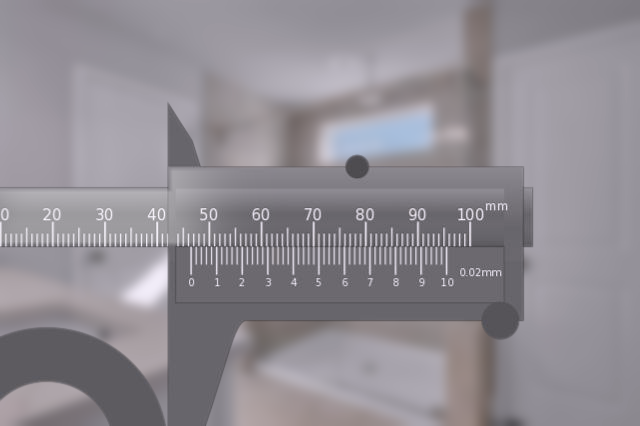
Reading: 46.5mm
